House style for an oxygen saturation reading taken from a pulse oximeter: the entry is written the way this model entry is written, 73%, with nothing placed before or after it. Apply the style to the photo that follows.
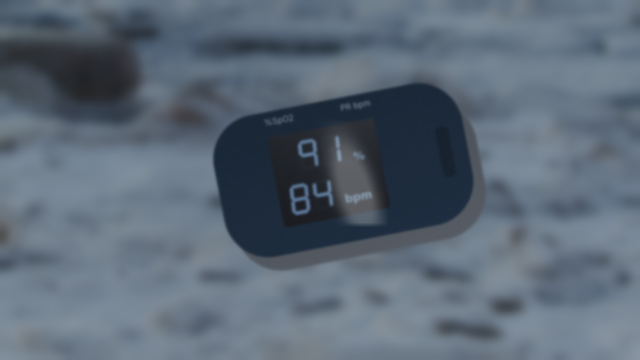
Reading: 91%
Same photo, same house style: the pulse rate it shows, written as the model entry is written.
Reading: 84bpm
